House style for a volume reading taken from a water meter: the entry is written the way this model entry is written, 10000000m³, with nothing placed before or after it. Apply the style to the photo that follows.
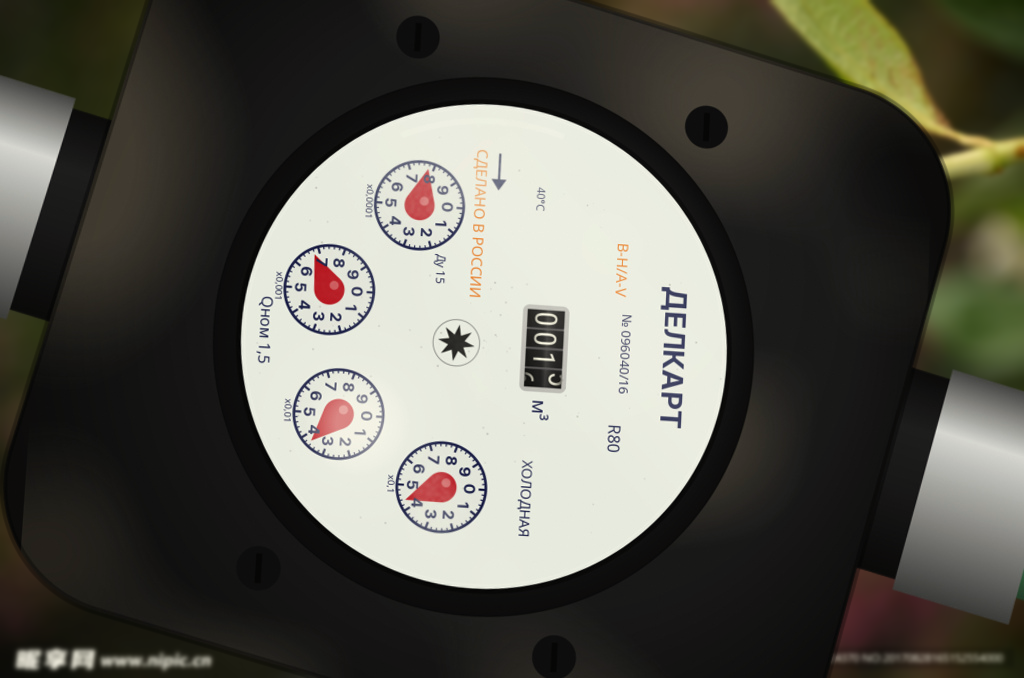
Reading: 15.4367m³
